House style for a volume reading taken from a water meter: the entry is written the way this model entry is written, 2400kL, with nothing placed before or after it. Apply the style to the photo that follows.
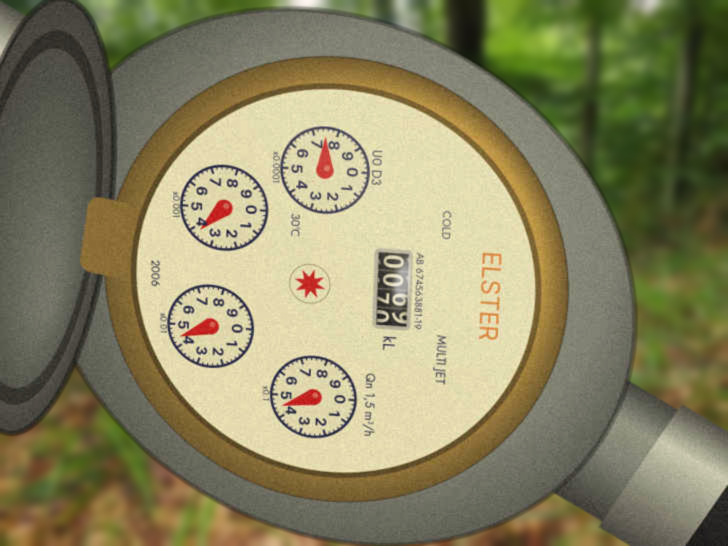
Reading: 69.4437kL
